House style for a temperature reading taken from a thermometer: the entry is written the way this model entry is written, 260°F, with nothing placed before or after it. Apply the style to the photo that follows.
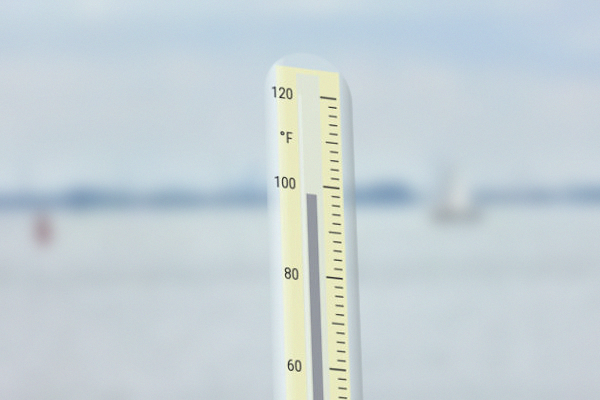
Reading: 98°F
